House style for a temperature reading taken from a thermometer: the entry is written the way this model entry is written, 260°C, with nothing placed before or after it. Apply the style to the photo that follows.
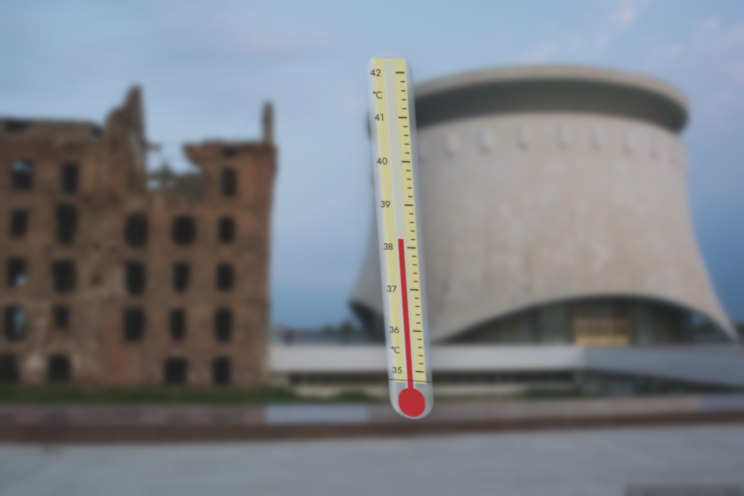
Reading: 38.2°C
